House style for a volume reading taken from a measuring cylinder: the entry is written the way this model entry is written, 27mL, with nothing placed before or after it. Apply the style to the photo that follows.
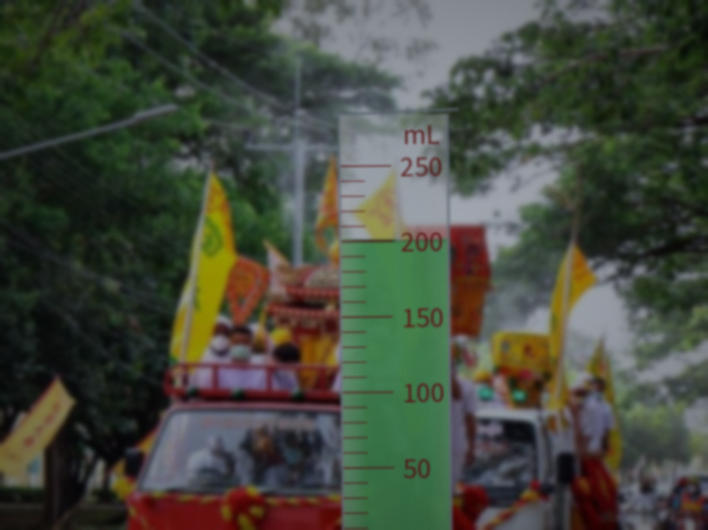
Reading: 200mL
